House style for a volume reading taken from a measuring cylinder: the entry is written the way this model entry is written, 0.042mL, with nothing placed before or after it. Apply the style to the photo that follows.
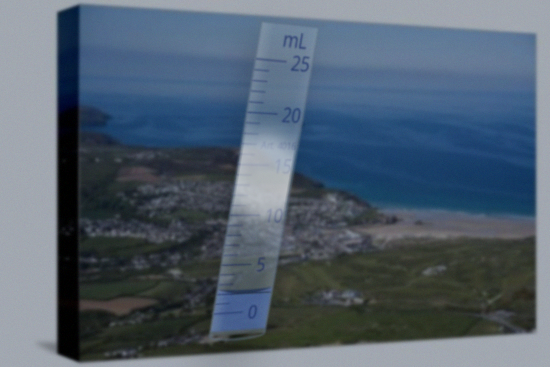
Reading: 2mL
